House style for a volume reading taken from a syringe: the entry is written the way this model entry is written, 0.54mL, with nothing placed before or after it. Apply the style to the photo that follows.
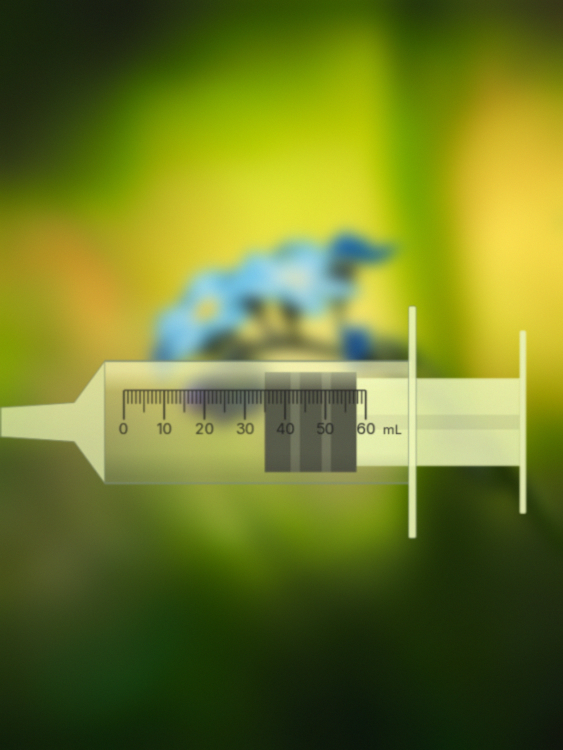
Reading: 35mL
